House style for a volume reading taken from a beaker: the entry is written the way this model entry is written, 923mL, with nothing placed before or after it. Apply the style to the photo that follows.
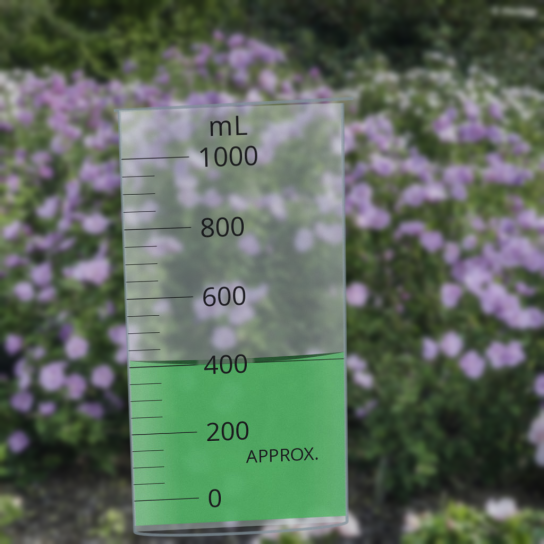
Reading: 400mL
